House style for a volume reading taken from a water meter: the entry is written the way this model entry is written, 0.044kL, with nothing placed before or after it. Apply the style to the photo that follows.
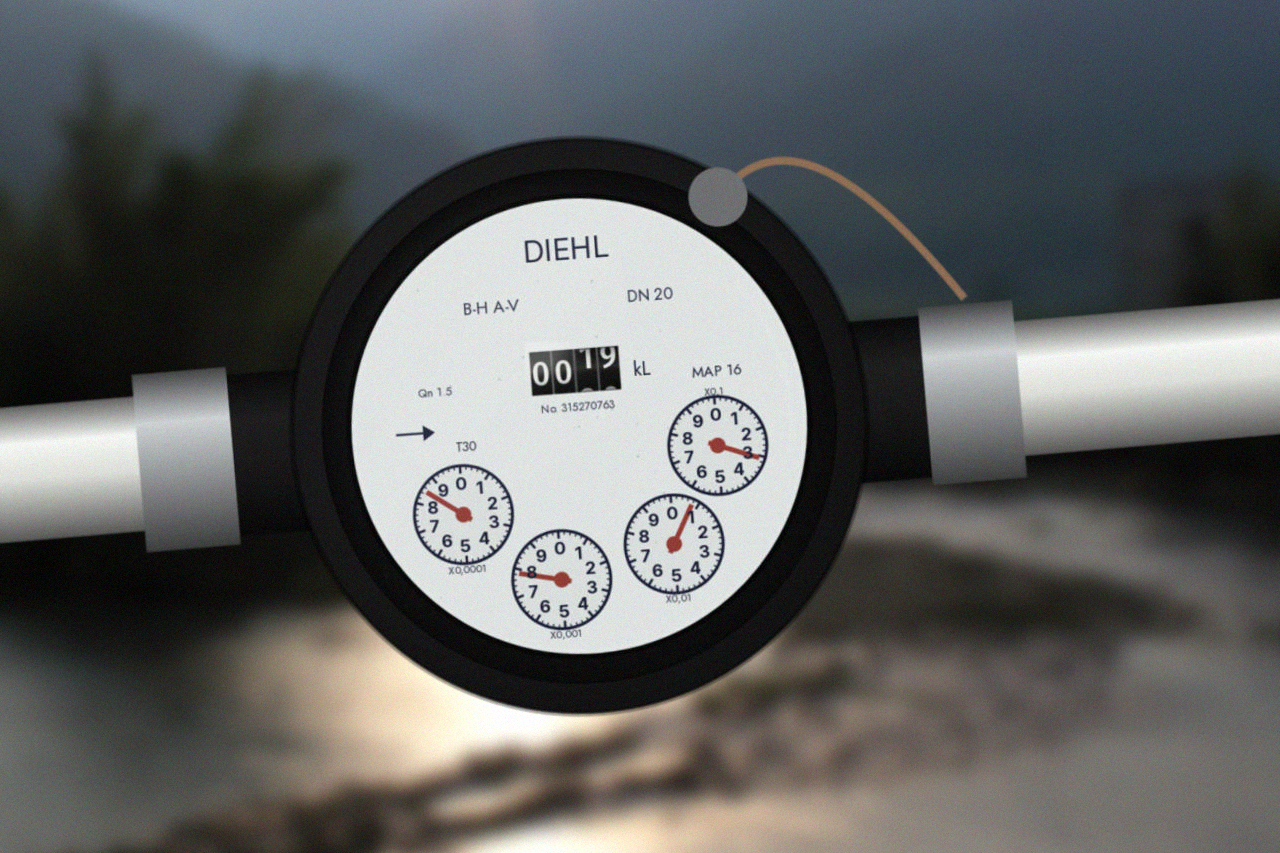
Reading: 19.3078kL
